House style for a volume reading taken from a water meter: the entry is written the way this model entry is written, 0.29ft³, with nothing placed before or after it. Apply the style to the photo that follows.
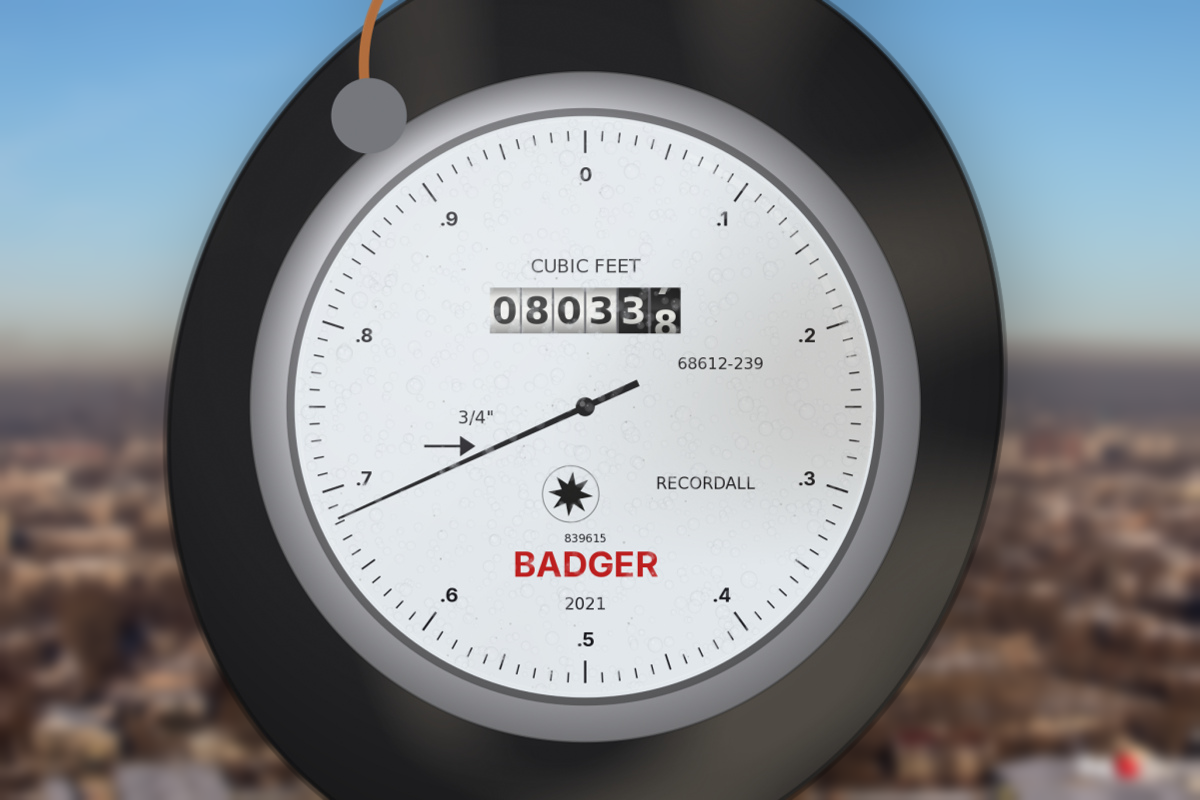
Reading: 80337.68ft³
